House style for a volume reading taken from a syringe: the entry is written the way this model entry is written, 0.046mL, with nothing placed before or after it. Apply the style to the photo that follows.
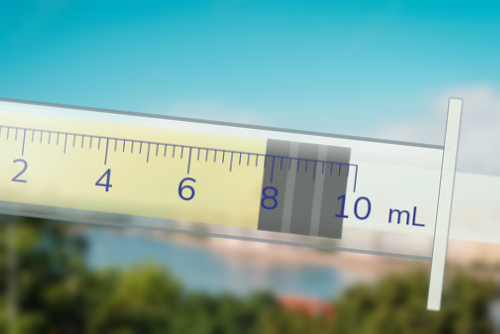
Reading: 7.8mL
